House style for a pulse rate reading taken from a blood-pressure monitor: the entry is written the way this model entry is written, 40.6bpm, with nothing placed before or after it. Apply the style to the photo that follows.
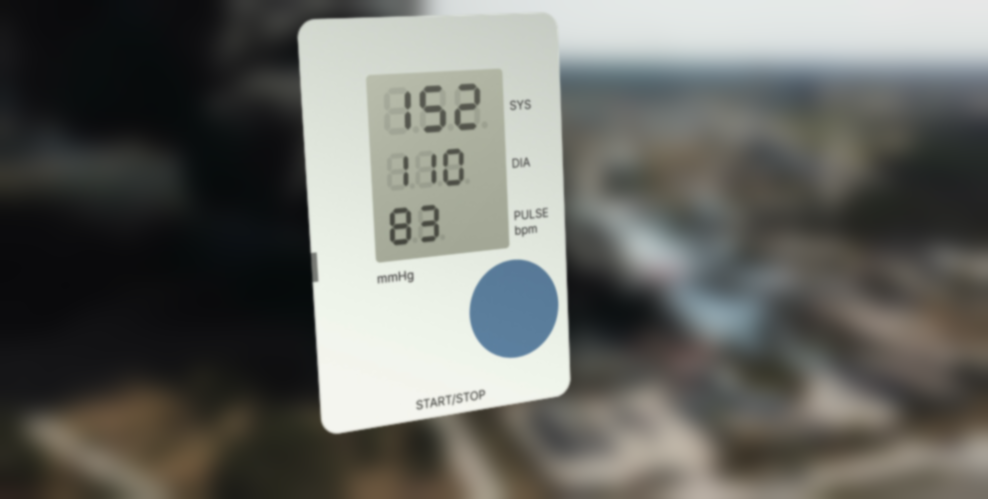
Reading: 83bpm
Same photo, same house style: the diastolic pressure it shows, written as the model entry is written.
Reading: 110mmHg
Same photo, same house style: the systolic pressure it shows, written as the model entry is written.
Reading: 152mmHg
